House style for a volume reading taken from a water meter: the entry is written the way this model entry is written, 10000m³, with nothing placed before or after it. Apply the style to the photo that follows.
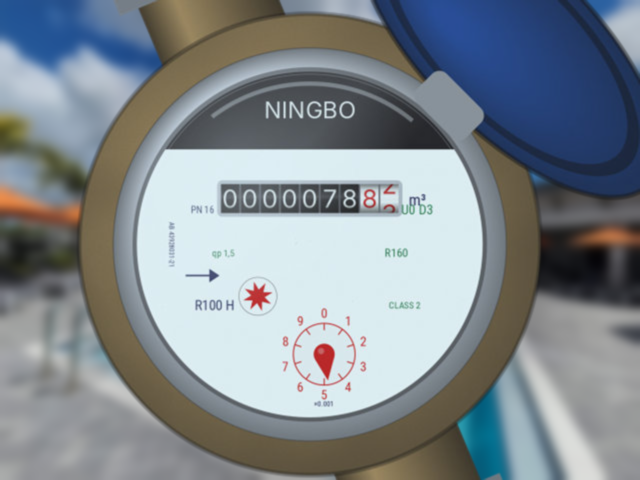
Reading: 78.824m³
